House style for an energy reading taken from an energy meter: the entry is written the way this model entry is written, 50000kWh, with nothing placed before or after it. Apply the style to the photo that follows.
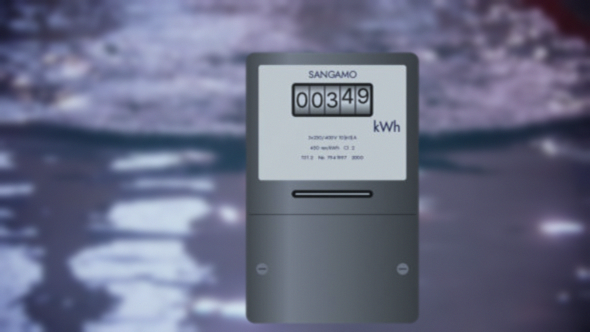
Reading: 349kWh
